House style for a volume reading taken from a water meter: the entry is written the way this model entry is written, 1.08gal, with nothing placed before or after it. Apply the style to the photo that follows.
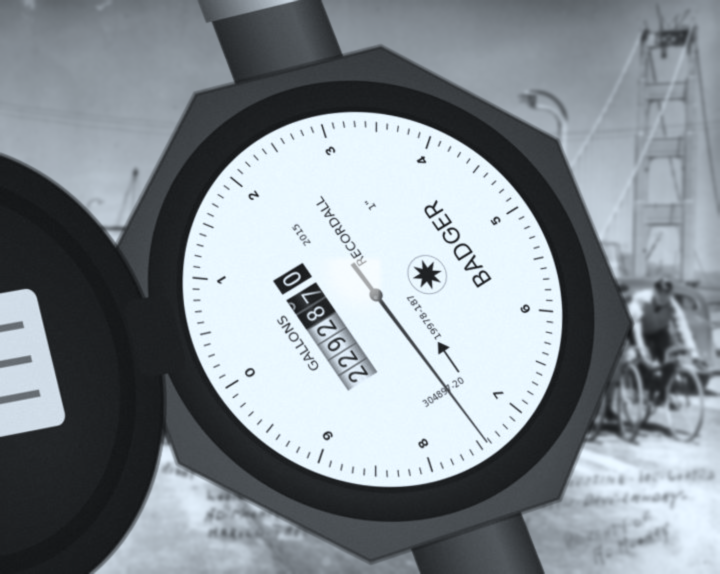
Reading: 2292867.4gal
